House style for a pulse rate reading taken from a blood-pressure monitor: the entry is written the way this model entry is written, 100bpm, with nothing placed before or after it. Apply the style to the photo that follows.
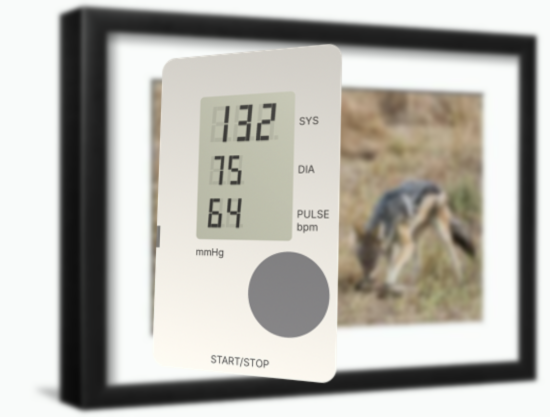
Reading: 64bpm
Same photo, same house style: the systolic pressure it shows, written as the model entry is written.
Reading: 132mmHg
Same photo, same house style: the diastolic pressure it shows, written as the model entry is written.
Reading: 75mmHg
